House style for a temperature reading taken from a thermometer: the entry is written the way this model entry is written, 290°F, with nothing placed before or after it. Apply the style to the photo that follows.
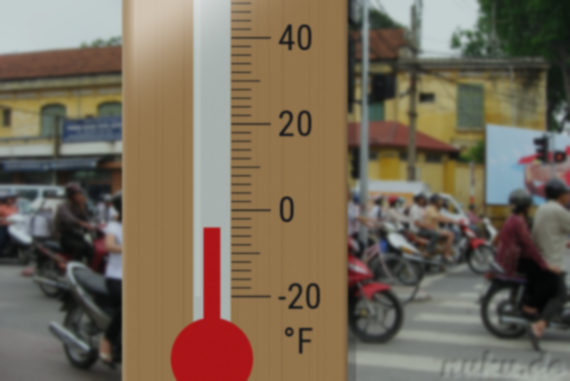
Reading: -4°F
